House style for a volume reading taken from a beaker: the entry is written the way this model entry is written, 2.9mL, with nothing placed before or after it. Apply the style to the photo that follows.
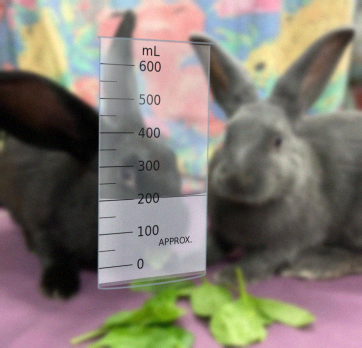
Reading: 200mL
